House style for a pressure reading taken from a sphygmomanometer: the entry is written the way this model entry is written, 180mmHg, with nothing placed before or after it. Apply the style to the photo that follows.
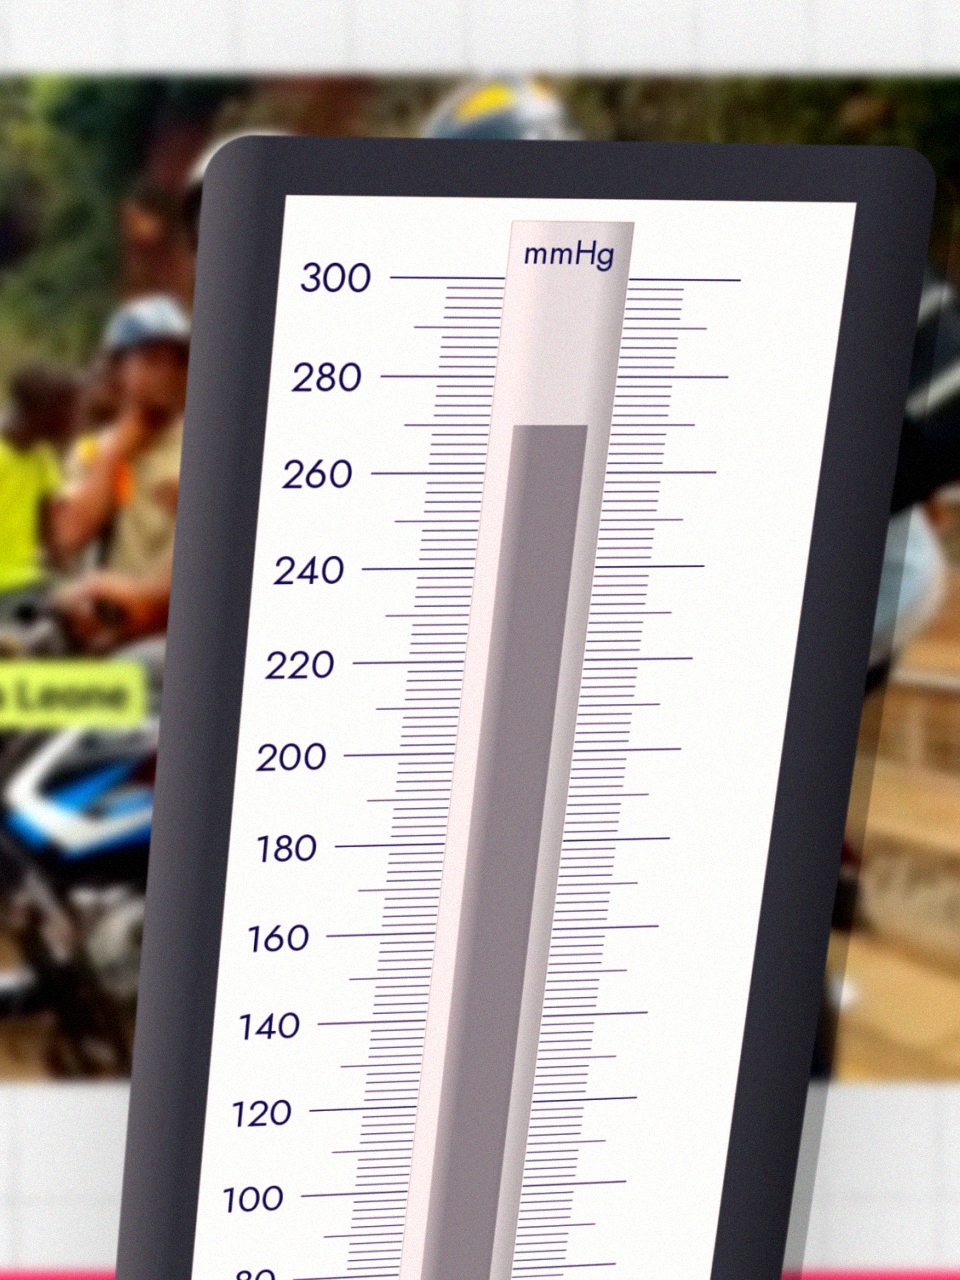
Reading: 270mmHg
